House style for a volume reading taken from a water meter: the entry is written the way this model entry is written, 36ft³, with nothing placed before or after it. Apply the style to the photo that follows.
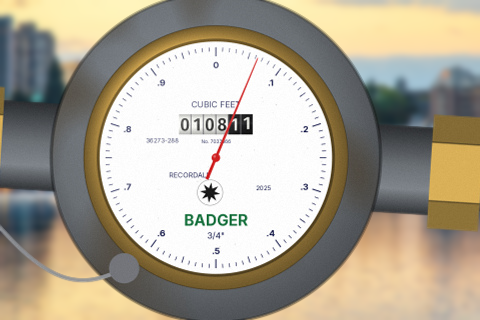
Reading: 10811.06ft³
